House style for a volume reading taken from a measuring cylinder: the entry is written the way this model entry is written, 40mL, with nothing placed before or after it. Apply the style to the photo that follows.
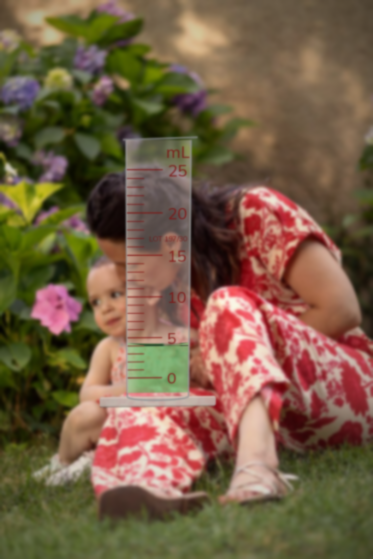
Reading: 4mL
